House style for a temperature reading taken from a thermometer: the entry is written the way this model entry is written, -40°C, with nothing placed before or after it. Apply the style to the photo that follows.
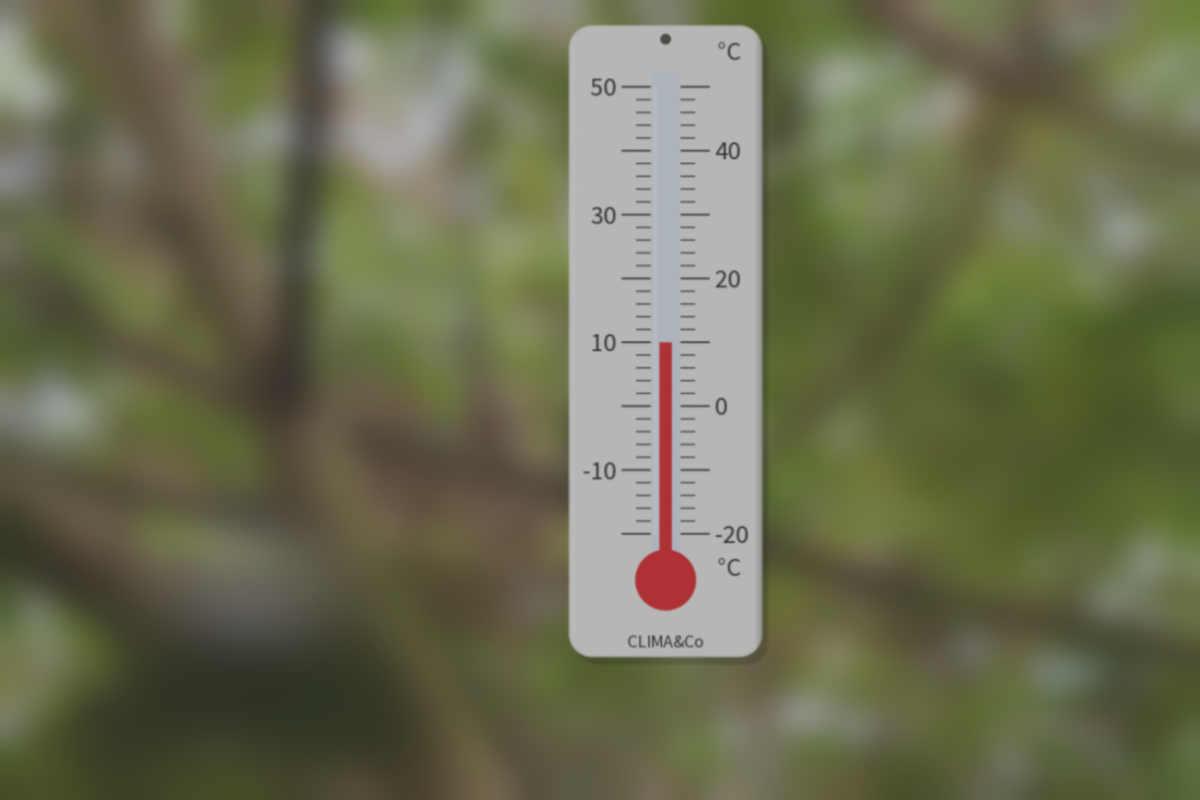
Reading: 10°C
